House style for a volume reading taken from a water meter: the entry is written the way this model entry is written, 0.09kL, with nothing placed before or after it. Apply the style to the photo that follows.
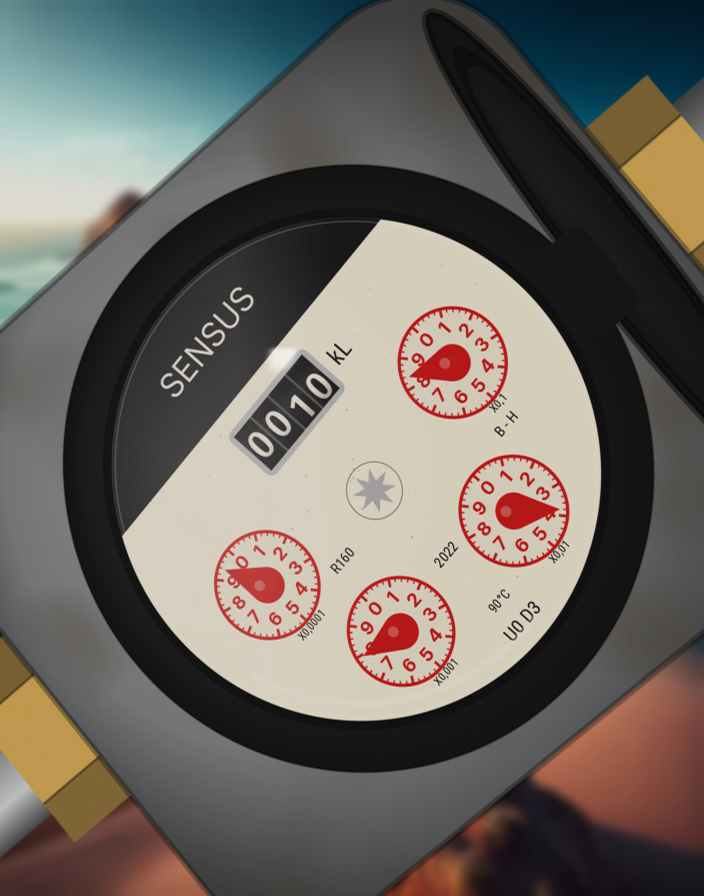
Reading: 9.8379kL
